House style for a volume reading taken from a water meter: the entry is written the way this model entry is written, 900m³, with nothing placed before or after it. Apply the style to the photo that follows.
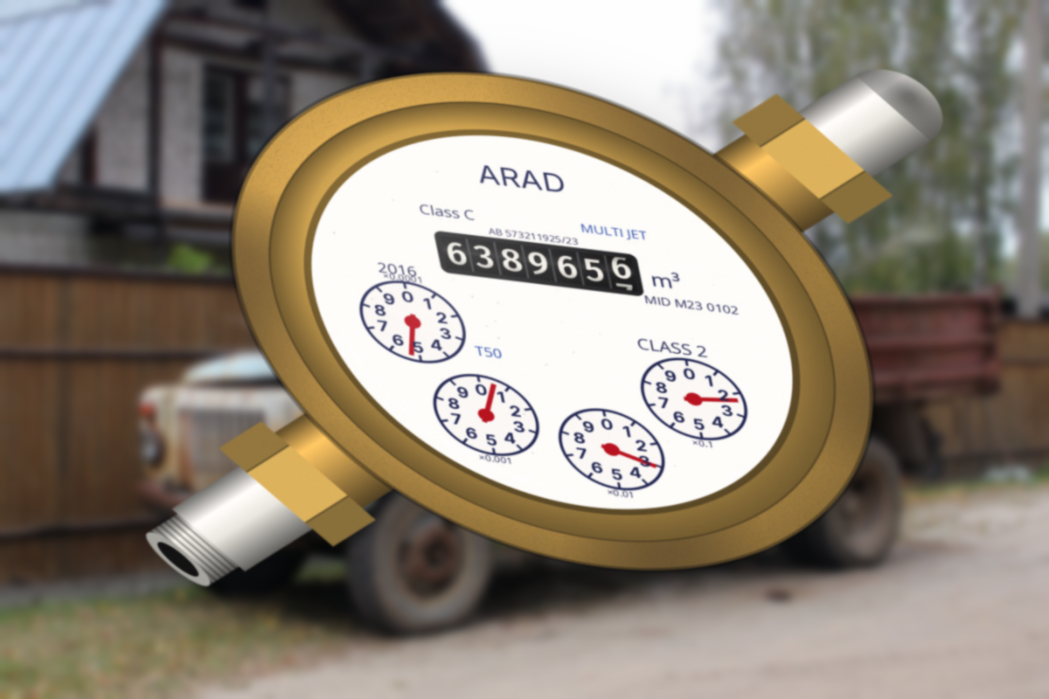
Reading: 6389656.2305m³
